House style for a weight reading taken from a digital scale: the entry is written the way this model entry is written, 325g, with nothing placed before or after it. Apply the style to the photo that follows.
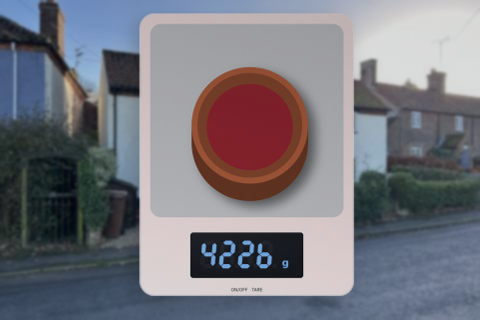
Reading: 4226g
